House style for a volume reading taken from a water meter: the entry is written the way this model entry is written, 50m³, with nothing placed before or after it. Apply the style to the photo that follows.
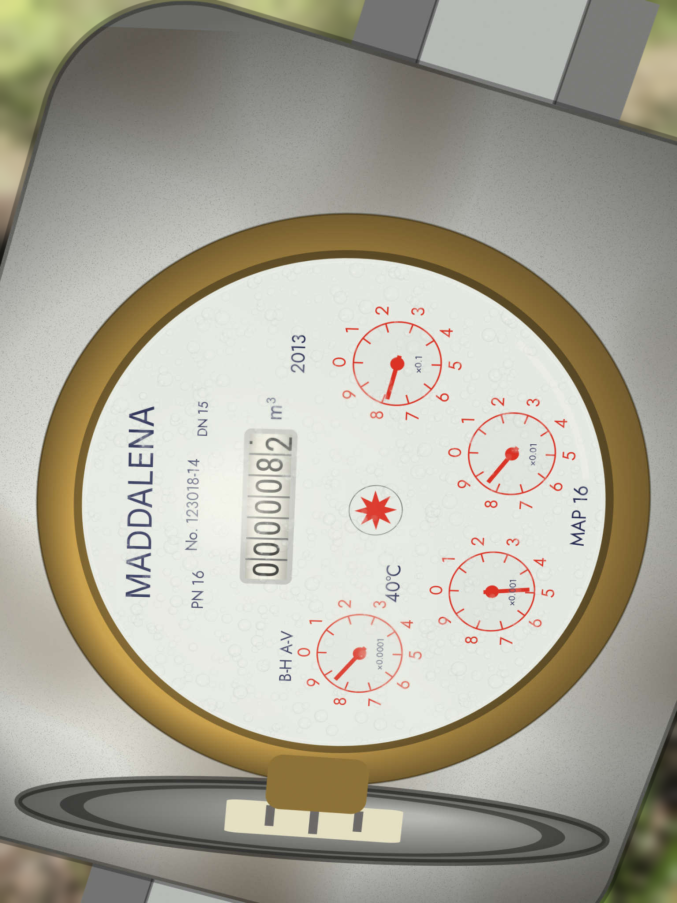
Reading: 81.7848m³
